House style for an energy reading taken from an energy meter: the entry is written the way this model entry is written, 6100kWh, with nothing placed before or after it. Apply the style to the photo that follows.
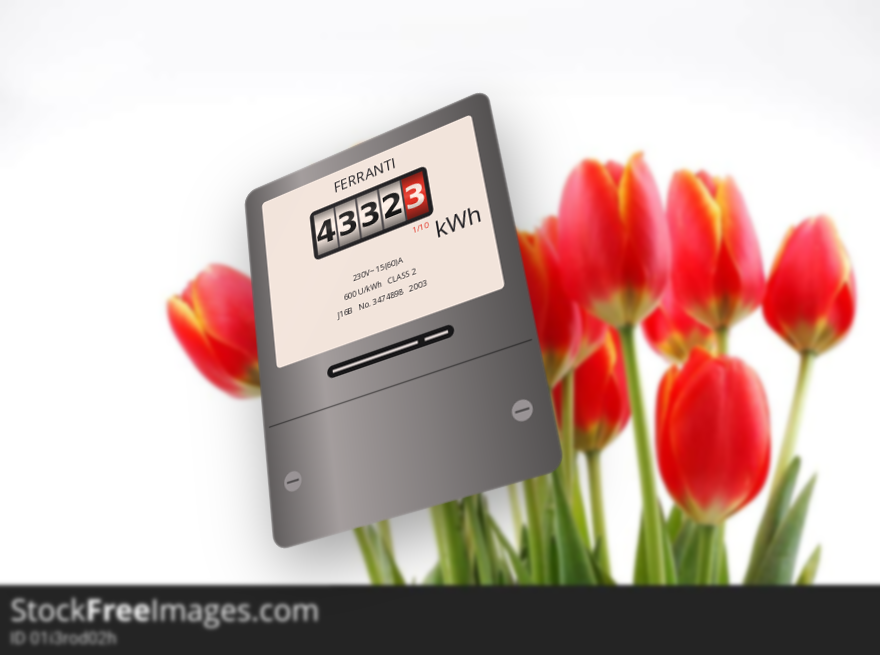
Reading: 4332.3kWh
